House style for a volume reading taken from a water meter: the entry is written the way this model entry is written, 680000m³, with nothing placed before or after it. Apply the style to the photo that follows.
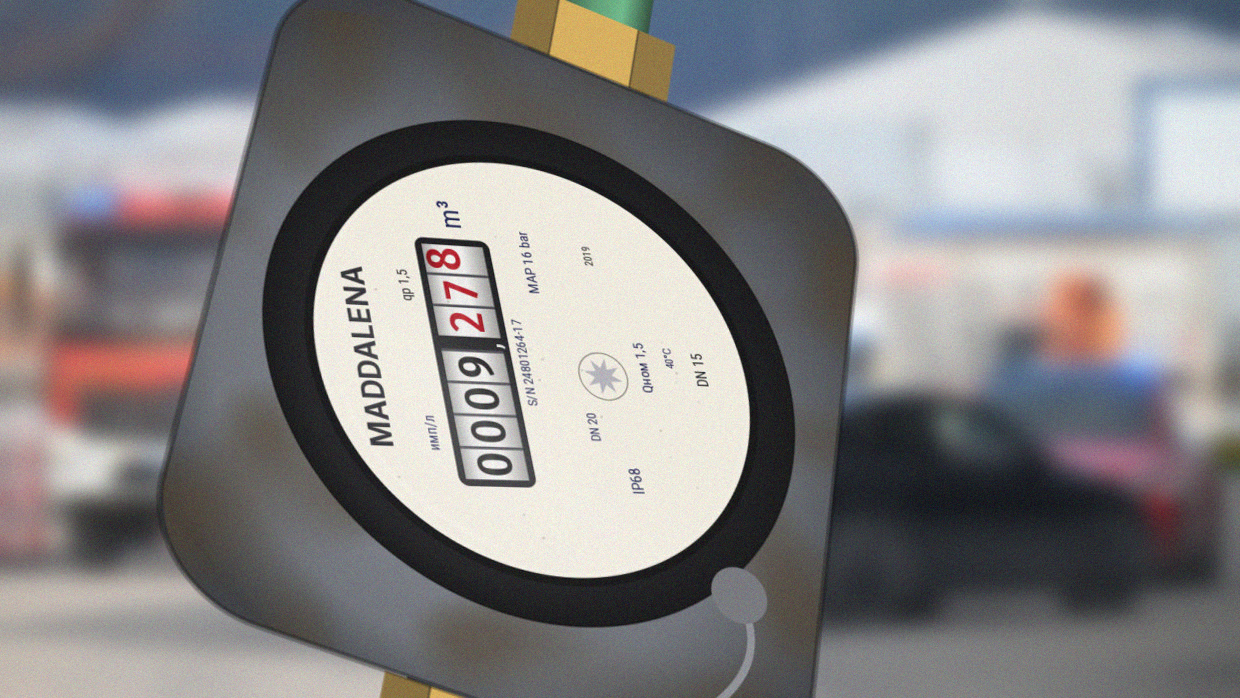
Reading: 9.278m³
